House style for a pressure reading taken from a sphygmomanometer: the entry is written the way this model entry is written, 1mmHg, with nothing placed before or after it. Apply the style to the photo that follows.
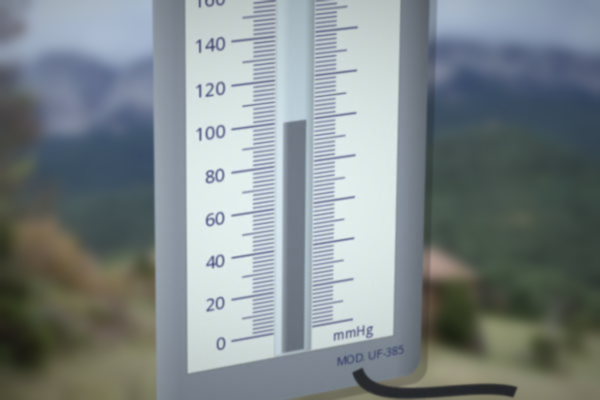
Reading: 100mmHg
